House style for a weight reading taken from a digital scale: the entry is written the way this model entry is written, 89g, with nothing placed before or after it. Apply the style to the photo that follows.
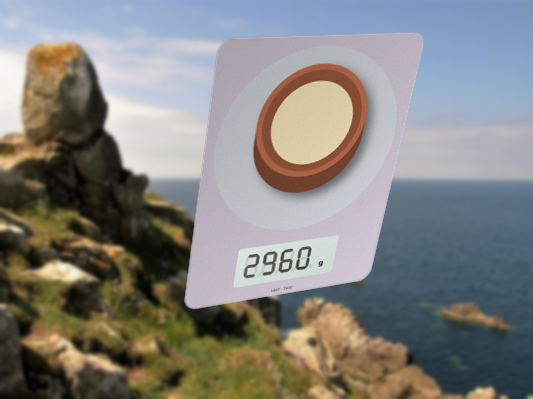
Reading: 2960g
